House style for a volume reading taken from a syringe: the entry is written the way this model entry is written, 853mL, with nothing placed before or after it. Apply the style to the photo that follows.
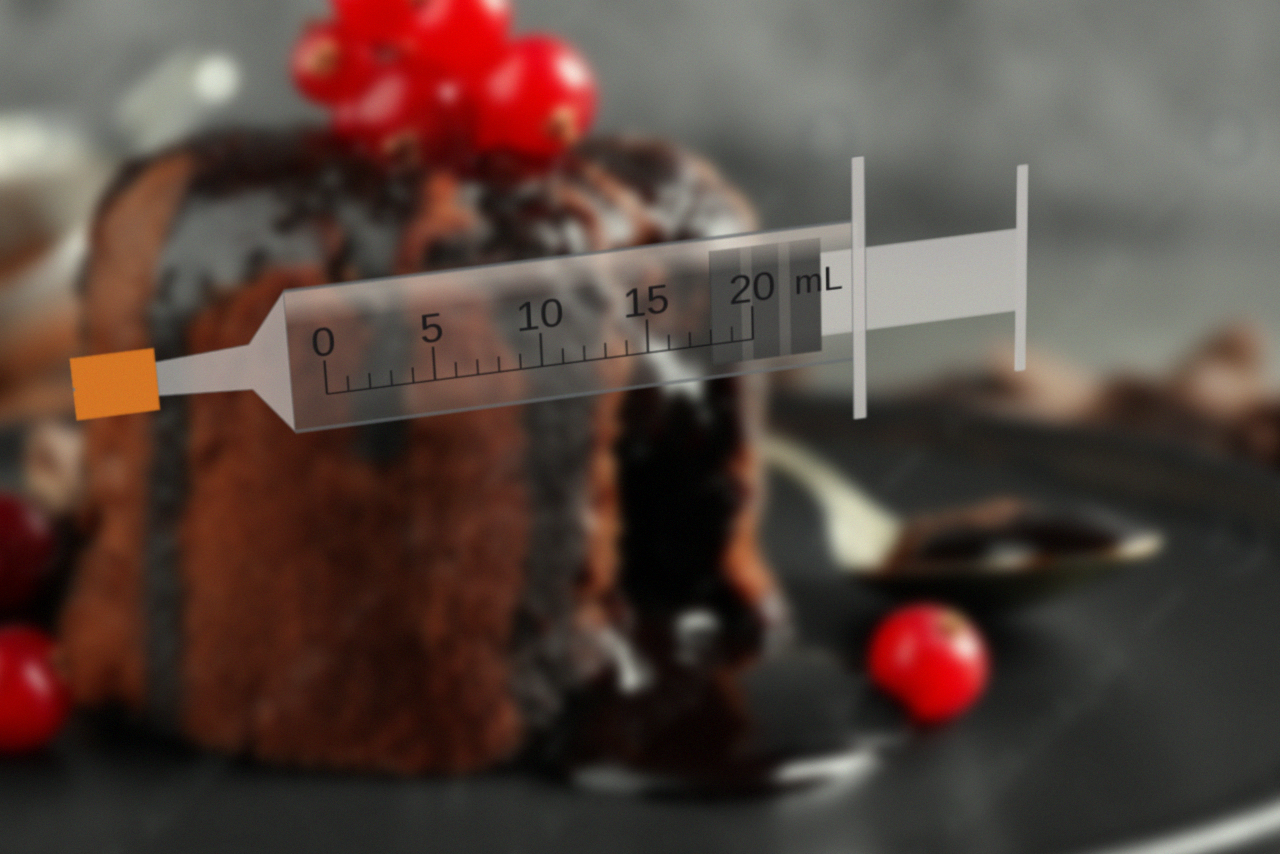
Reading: 18mL
